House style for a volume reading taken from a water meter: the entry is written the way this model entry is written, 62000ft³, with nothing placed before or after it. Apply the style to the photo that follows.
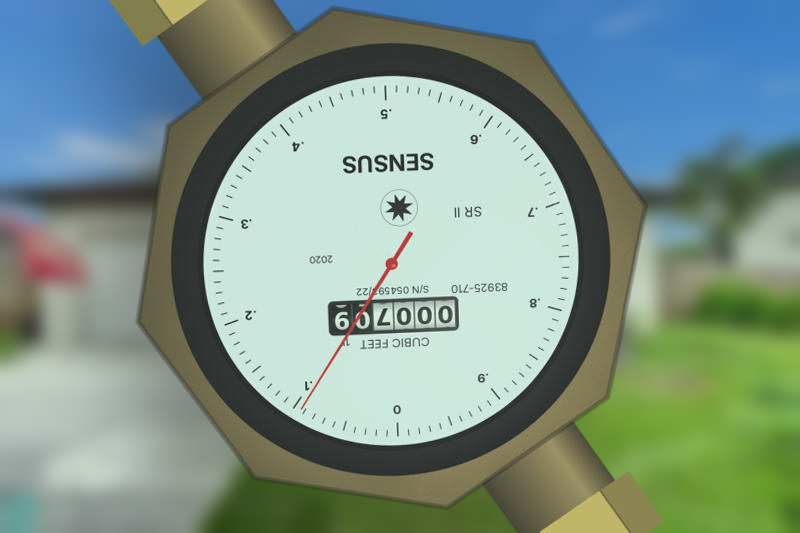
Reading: 709.09ft³
